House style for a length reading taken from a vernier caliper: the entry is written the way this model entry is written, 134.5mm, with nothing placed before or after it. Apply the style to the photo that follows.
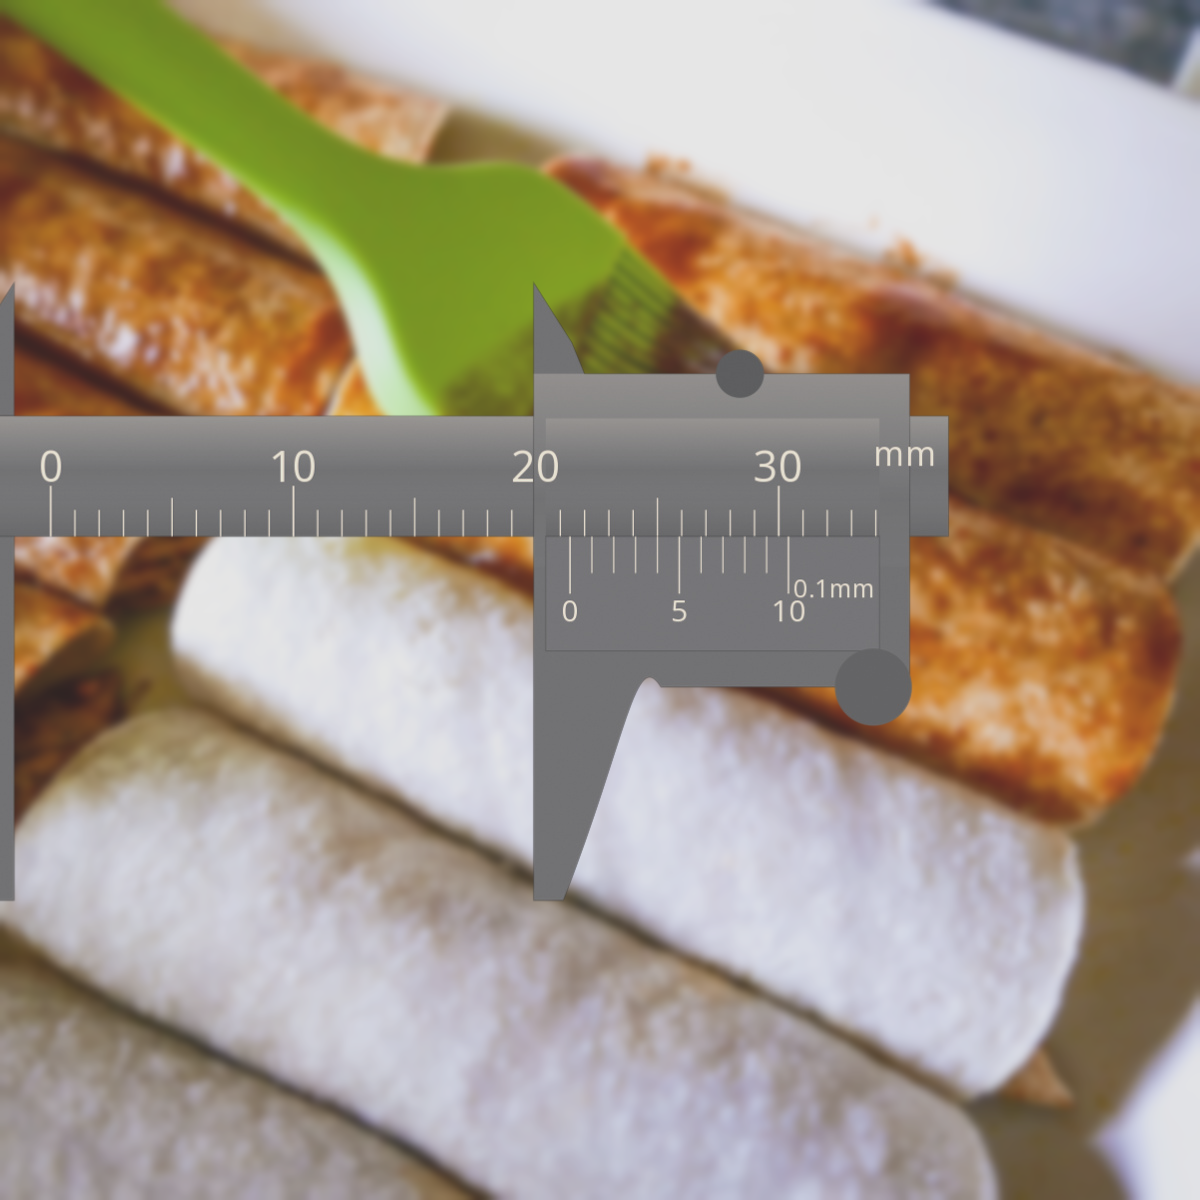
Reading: 21.4mm
